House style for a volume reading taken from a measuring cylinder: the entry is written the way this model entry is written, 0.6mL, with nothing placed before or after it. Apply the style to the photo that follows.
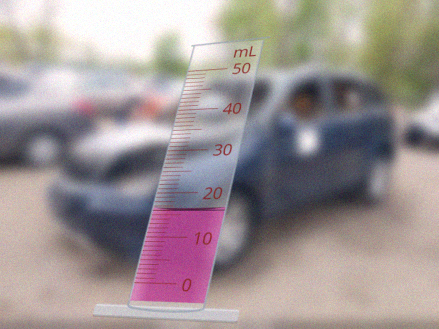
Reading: 16mL
